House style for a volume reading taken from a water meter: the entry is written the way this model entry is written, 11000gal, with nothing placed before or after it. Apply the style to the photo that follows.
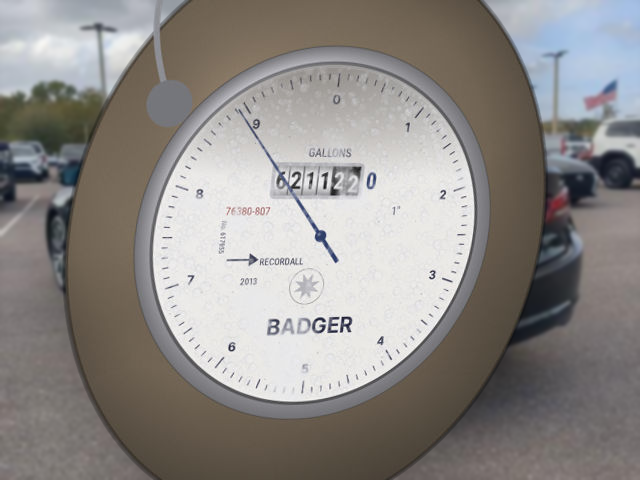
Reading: 6211218.9gal
